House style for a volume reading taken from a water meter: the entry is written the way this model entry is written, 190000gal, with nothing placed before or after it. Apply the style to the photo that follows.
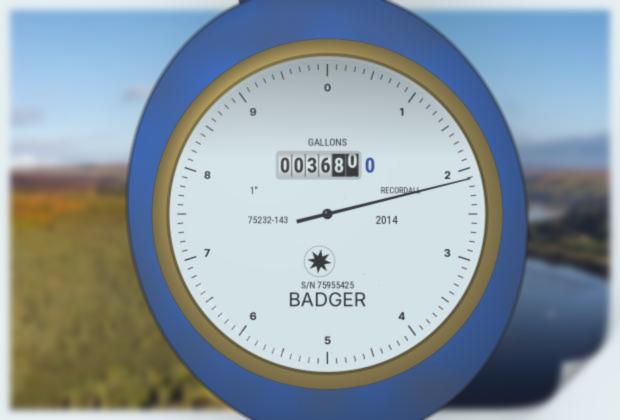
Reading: 36802.1gal
